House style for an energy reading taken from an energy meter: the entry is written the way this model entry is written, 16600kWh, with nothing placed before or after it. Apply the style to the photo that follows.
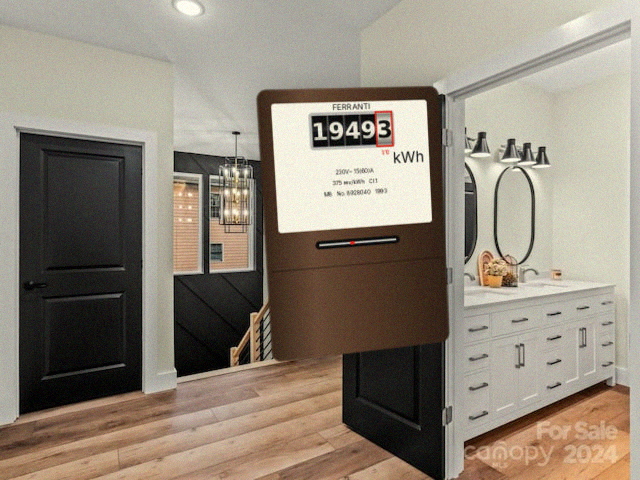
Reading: 1949.3kWh
